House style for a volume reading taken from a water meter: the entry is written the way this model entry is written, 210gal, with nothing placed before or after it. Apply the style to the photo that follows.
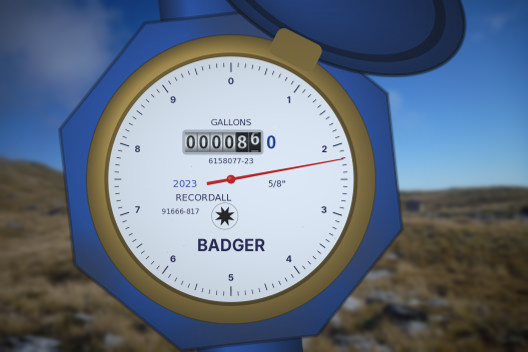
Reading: 862.2gal
